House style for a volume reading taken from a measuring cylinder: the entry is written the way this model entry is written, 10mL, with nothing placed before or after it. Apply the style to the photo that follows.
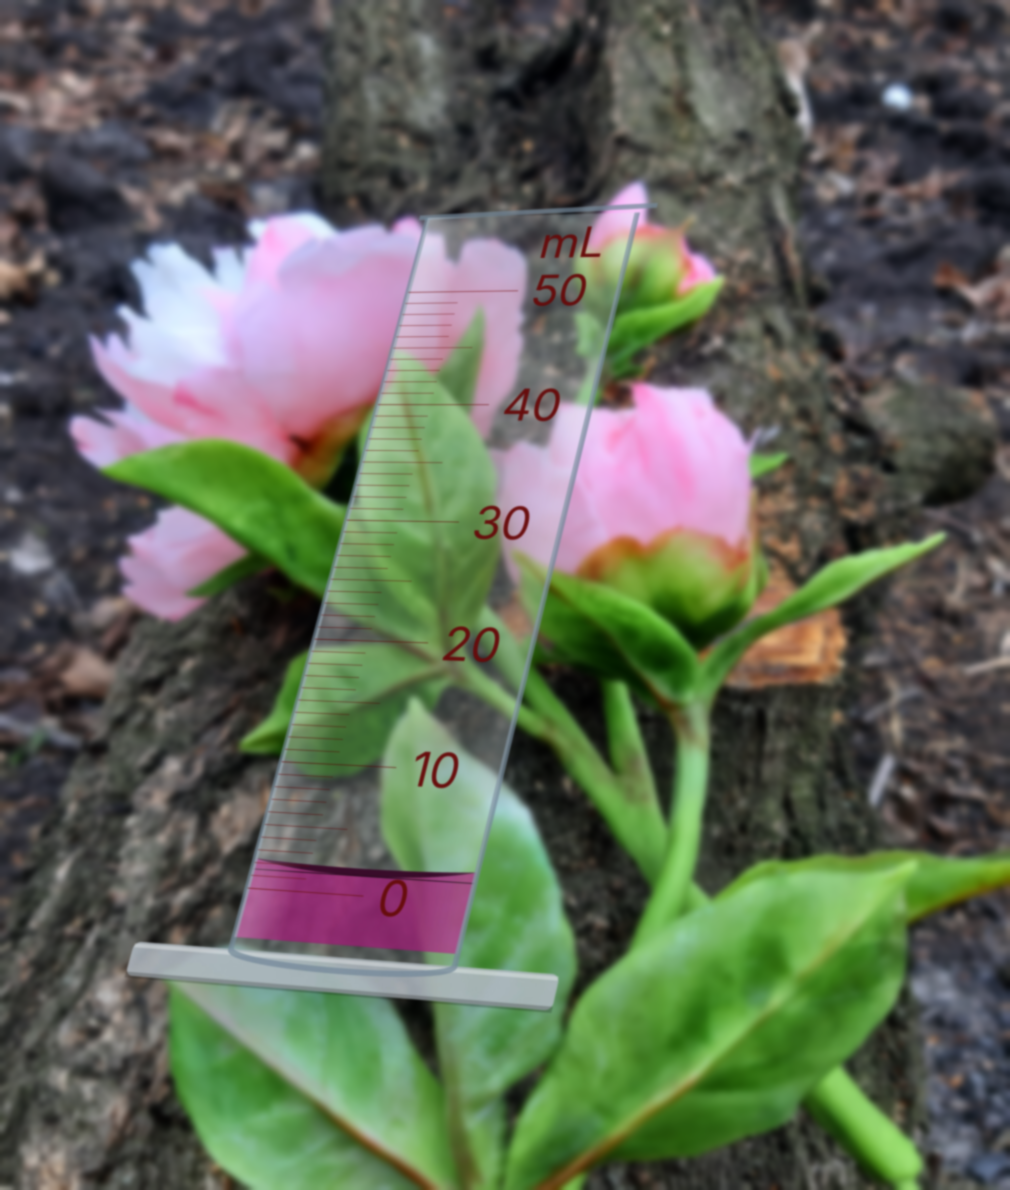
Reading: 1.5mL
